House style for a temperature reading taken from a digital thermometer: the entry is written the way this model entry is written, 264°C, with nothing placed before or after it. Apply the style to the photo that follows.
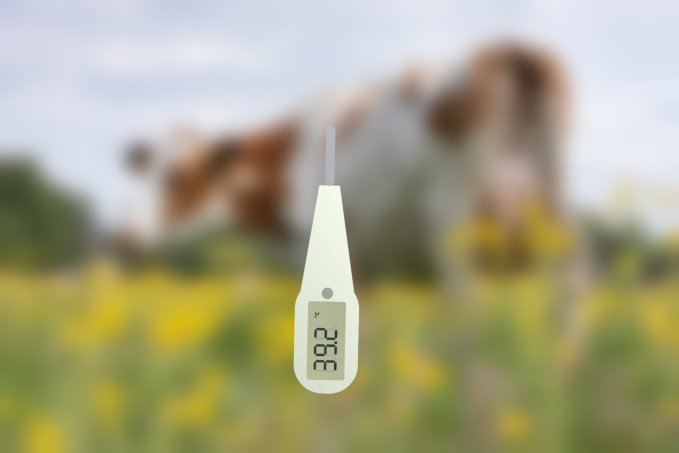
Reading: 39.2°C
